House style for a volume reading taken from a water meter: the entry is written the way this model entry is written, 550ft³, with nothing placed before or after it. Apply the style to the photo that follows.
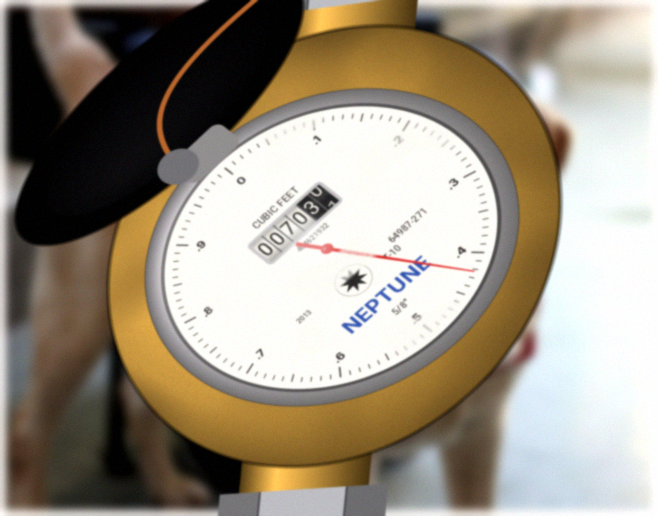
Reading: 7030.42ft³
